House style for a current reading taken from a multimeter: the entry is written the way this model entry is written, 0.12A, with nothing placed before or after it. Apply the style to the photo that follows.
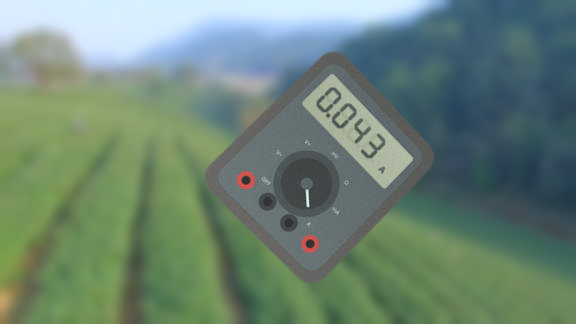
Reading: 0.043A
